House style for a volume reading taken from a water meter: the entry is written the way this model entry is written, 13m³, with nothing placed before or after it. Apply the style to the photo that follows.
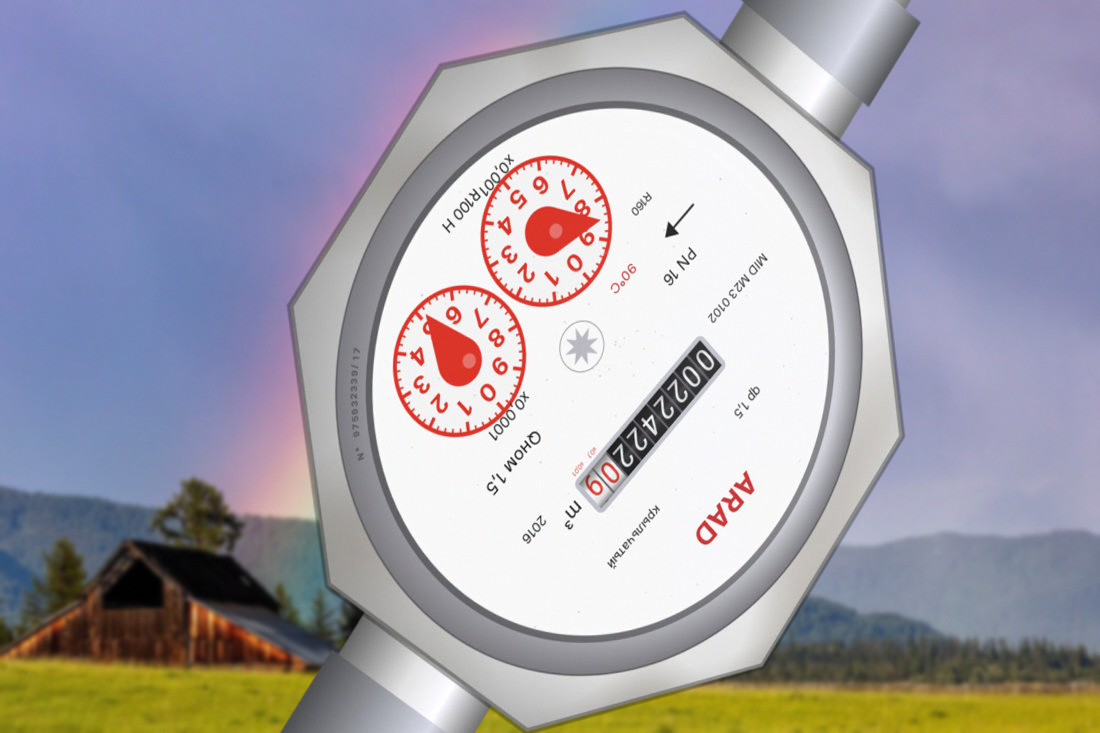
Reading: 22422.0885m³
